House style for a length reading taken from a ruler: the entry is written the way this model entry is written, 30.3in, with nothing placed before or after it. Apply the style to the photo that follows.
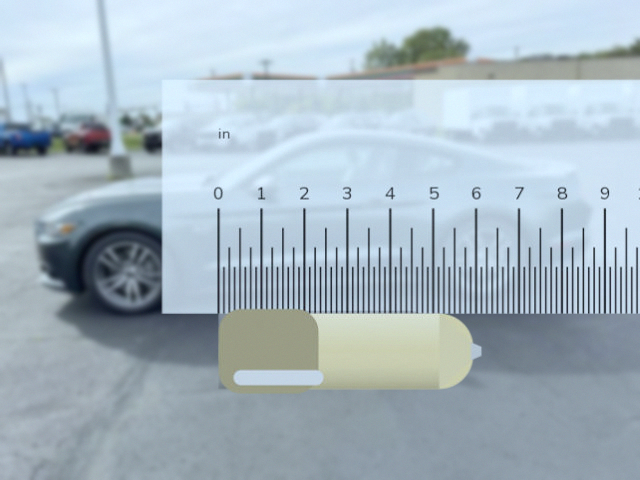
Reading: 6.125in
